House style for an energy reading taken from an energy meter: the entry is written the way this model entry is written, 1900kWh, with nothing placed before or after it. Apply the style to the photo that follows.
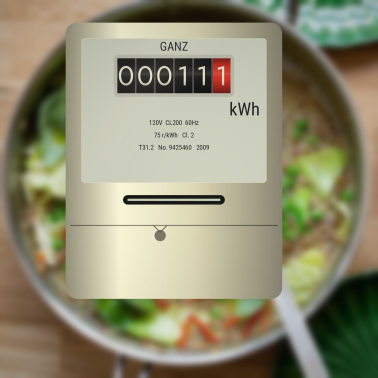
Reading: 11.1kWh
